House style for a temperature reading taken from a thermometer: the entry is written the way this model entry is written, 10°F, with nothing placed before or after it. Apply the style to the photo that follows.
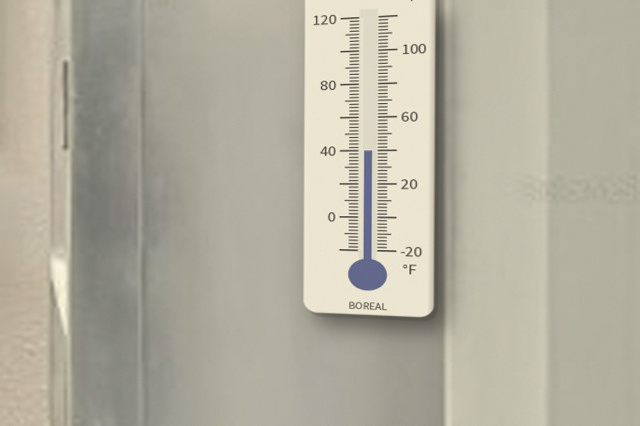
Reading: 40°F
